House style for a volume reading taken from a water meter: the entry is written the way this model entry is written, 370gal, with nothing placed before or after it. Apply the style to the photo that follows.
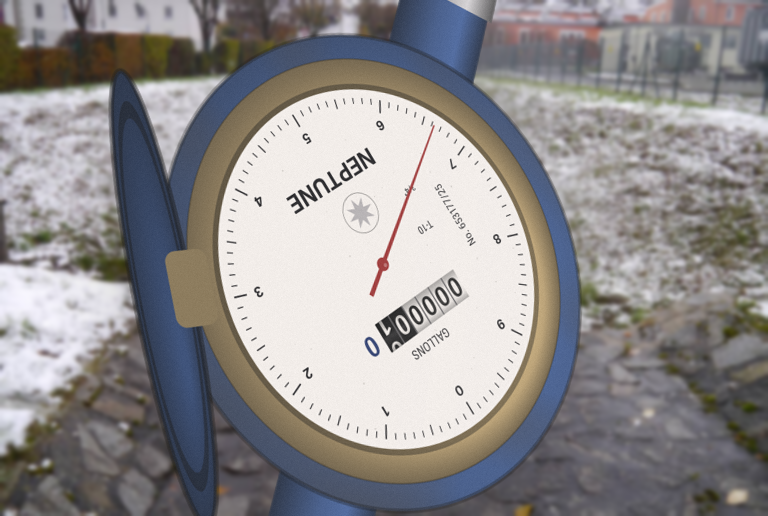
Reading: 6.6gal
